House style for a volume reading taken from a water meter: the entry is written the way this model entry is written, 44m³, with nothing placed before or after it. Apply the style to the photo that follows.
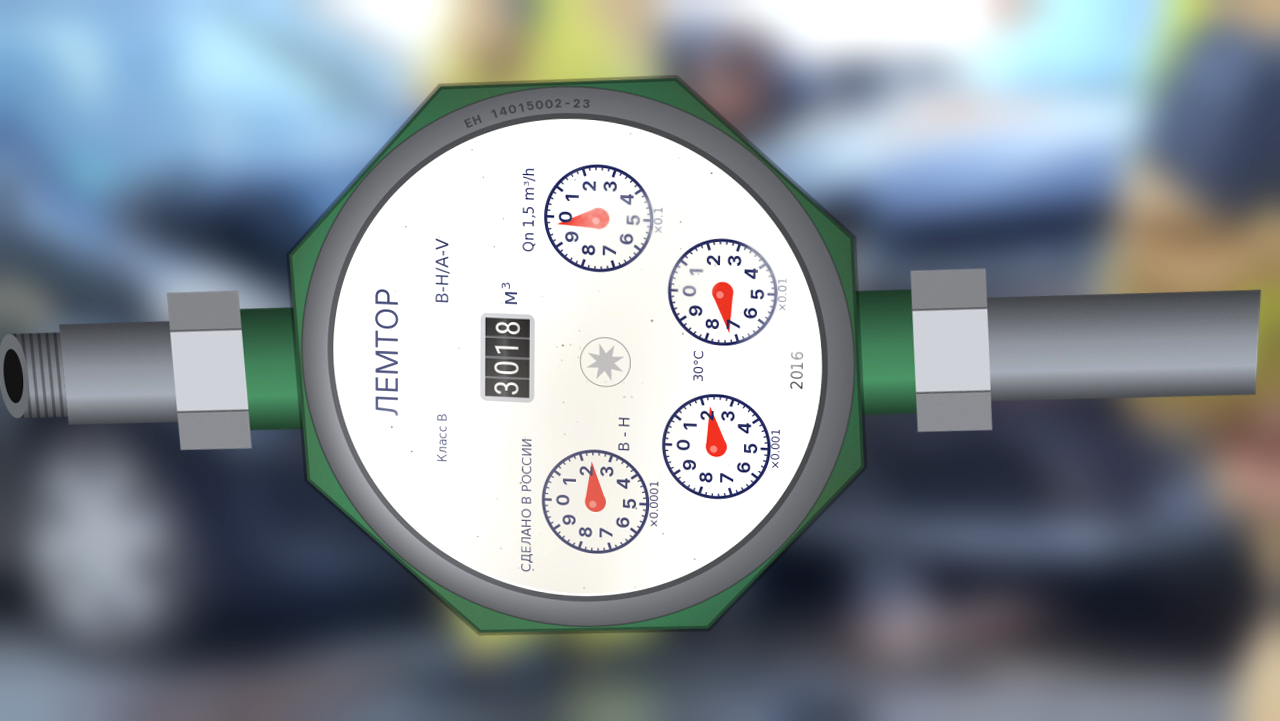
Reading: 3017.9722m³
